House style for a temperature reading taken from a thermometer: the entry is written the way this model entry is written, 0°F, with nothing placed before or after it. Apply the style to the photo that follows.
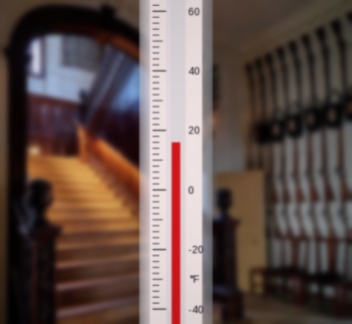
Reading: 16°F
